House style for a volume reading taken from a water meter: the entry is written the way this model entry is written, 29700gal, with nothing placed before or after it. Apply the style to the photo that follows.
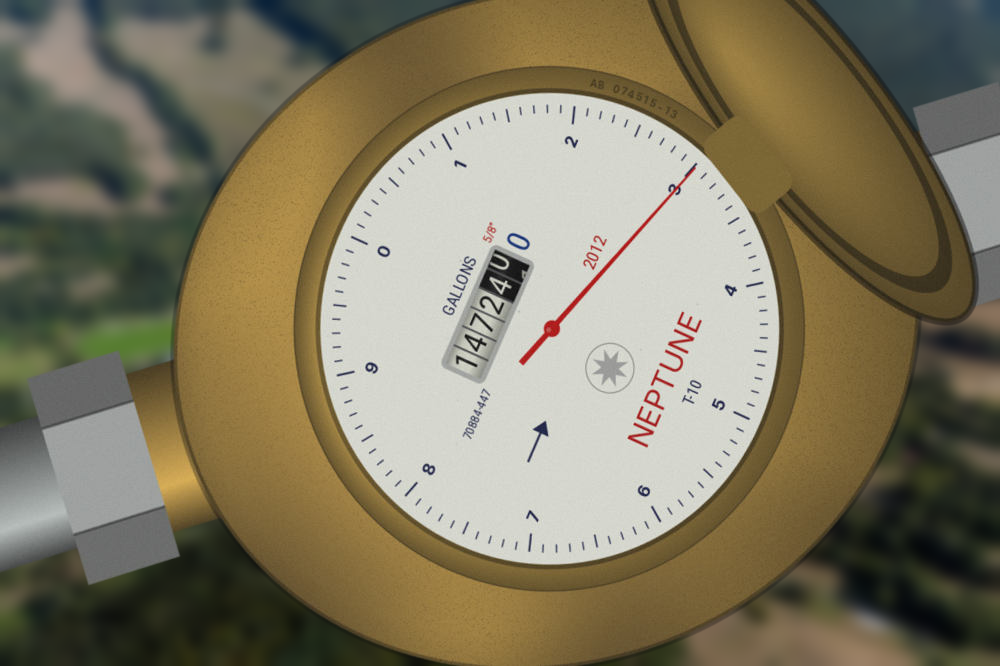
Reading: 1472403.0gal
